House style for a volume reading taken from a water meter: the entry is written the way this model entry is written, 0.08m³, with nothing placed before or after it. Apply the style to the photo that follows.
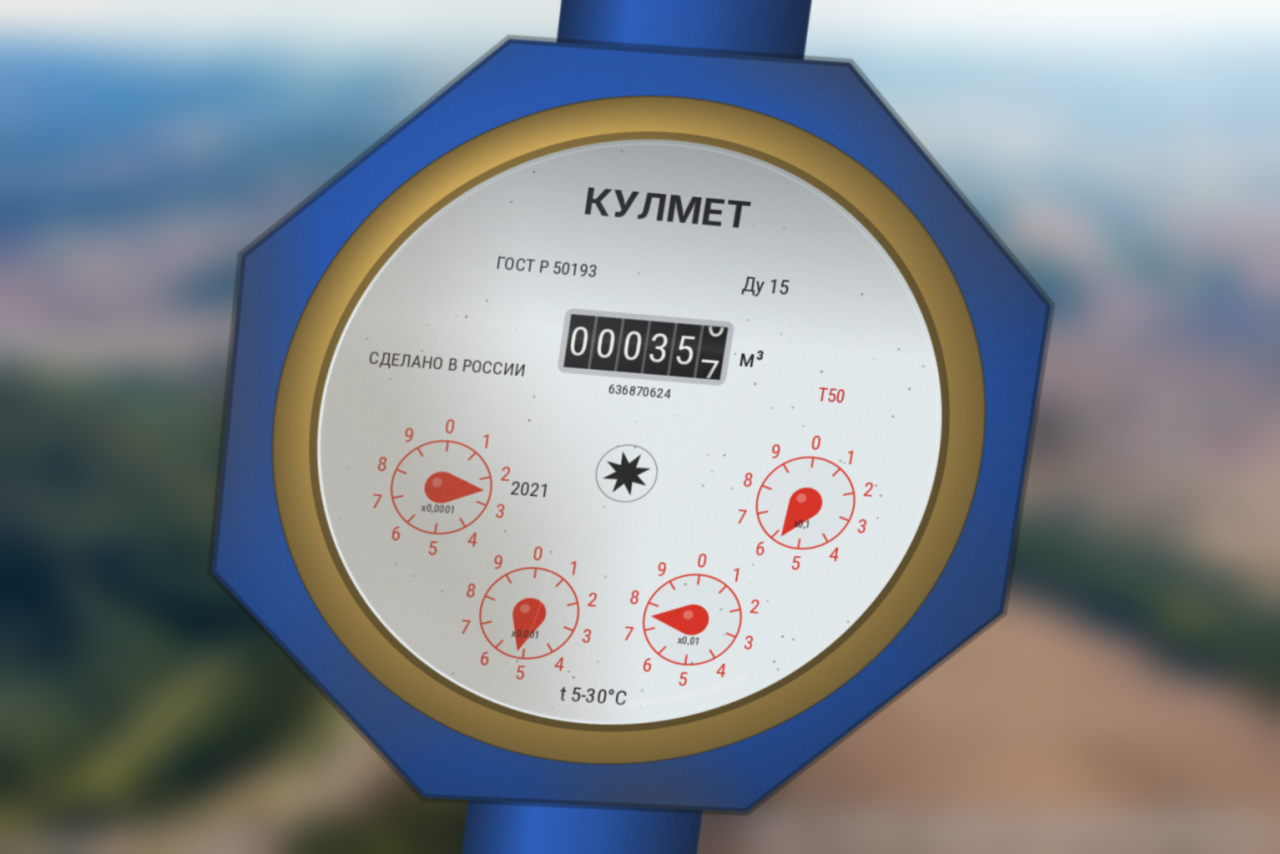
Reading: 356.5752m³
